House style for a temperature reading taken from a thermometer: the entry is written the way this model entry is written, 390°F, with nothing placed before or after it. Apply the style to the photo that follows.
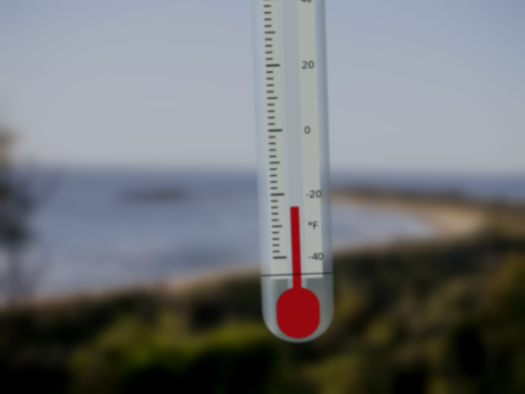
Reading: -24°F
